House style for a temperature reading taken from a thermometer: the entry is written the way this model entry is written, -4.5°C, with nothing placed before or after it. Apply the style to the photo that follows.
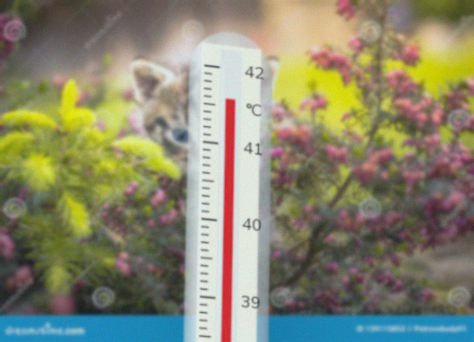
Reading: 41.6°C
